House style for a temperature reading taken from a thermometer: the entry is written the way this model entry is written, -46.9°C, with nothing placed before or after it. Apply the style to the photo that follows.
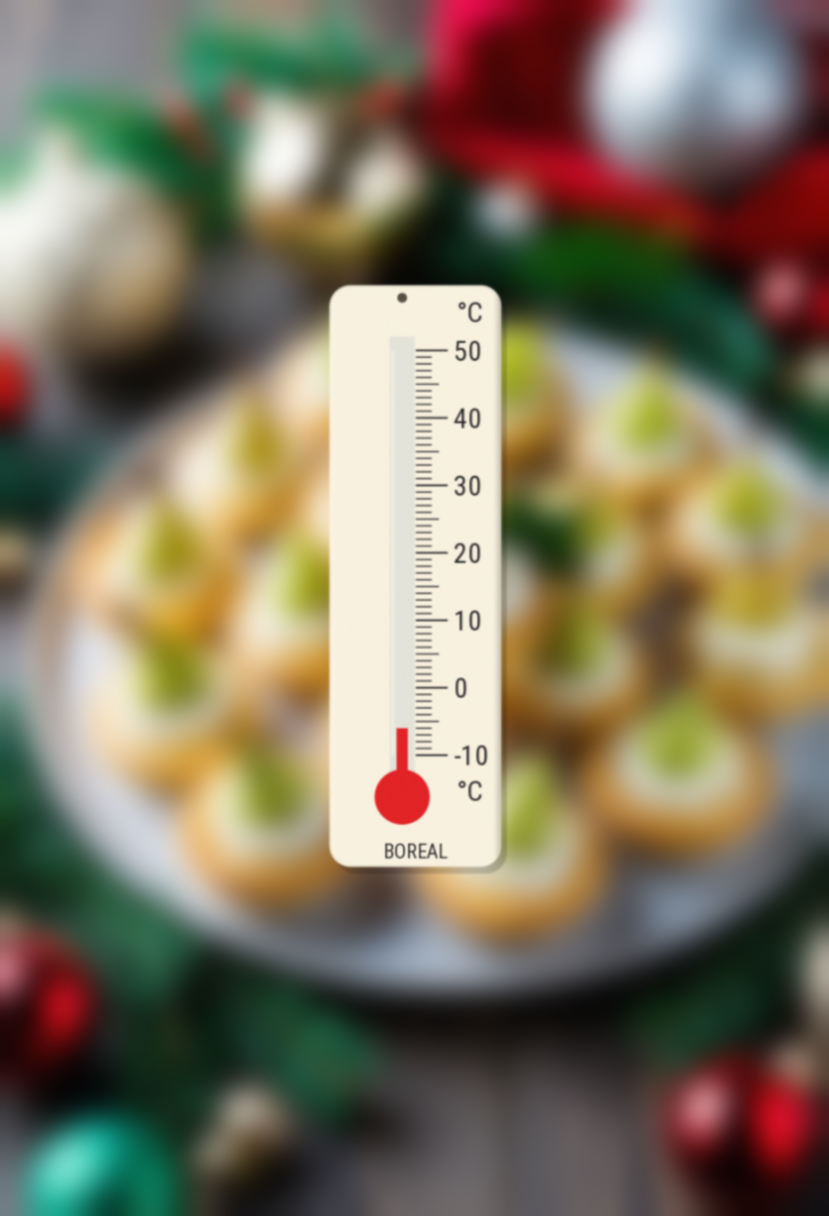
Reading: -6°C
